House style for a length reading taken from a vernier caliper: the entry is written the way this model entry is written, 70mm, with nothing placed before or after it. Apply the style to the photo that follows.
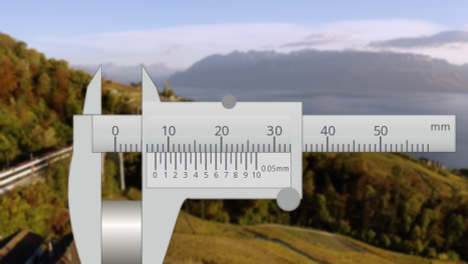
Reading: 7.6mm
